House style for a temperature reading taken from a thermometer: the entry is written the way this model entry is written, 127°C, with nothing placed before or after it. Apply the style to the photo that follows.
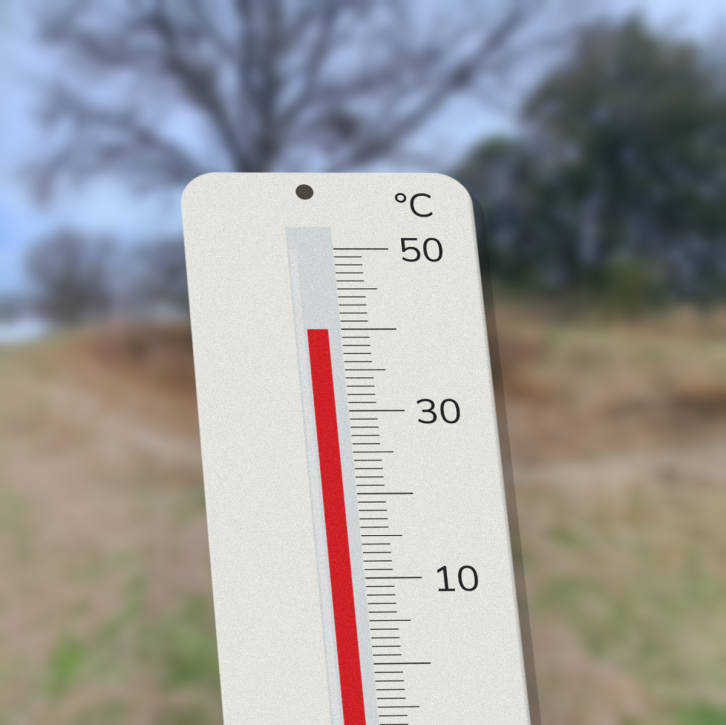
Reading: 40°C
